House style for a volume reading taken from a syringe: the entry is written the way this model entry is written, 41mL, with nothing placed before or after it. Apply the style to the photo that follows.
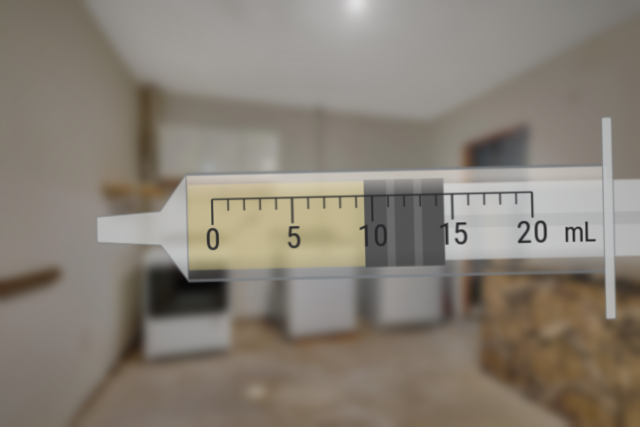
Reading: 9.5mL
